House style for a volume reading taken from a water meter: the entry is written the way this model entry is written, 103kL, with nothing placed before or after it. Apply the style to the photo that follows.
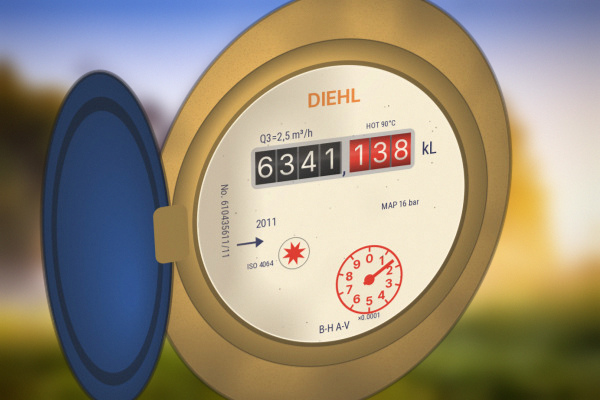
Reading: 6341.1381kL
